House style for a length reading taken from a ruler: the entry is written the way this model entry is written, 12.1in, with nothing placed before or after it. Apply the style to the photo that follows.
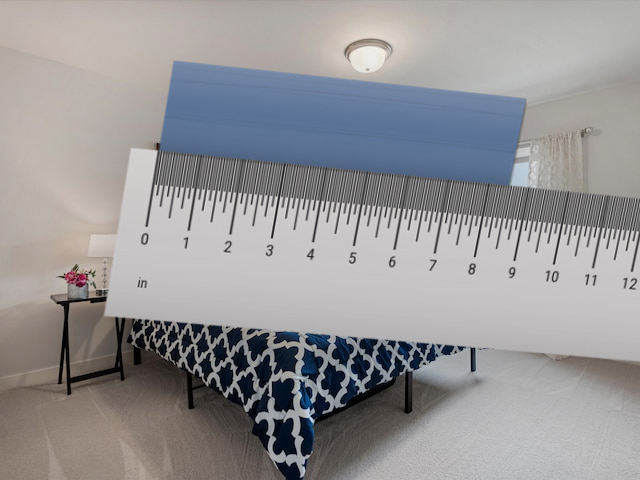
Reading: 8.5in
